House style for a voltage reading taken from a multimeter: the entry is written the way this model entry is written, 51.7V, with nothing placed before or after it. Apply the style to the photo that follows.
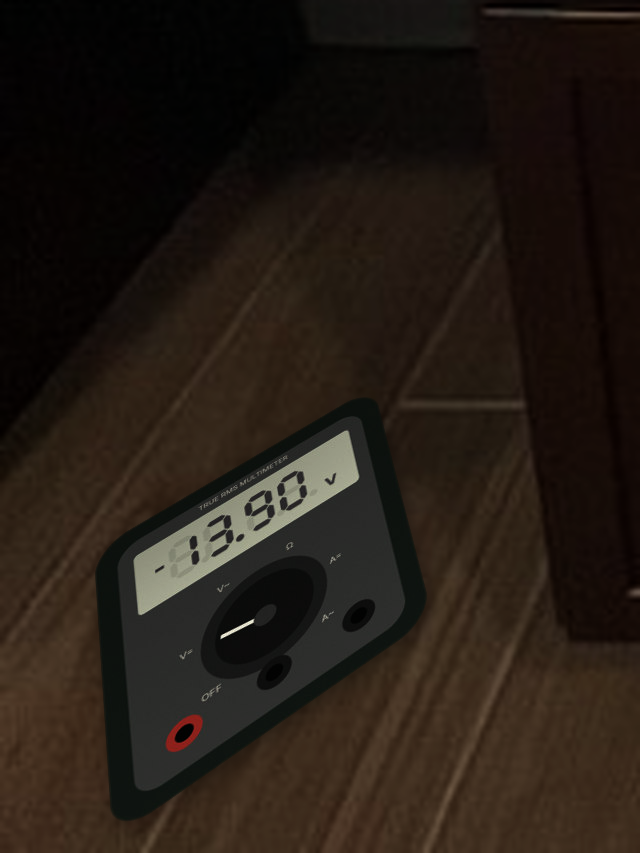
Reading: -13.90V
